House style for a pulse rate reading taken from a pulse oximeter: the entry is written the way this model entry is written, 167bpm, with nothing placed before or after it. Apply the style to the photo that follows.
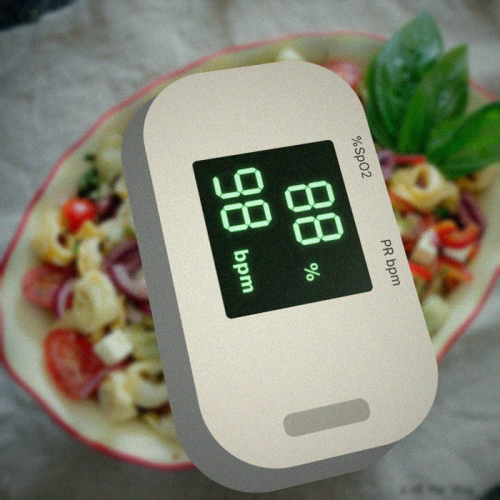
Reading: 98bpm
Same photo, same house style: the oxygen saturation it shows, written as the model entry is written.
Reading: 88%
